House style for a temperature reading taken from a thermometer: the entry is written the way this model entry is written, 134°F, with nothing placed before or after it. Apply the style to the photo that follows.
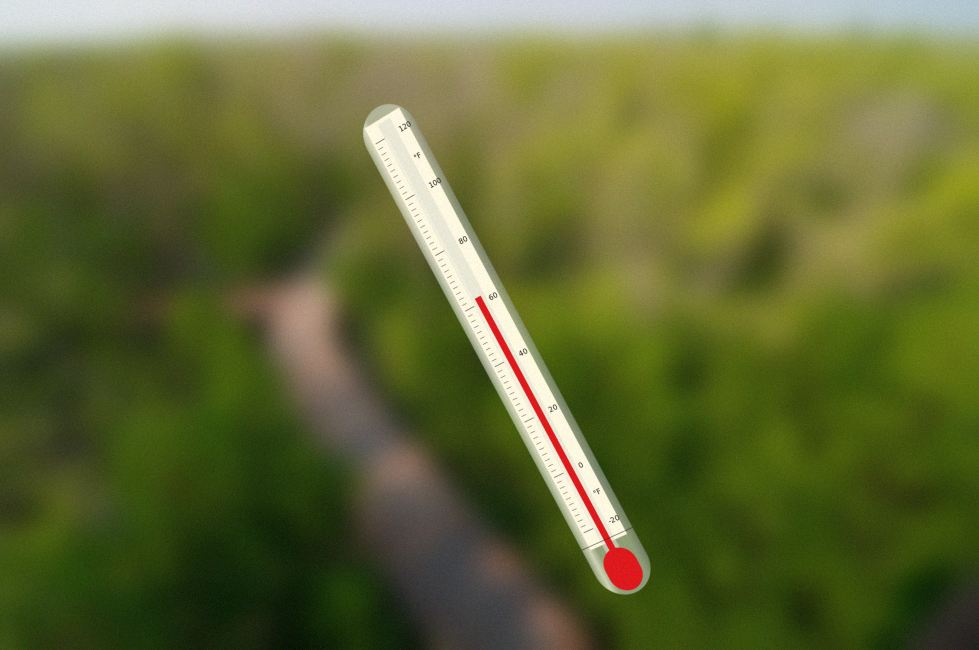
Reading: 62°F
